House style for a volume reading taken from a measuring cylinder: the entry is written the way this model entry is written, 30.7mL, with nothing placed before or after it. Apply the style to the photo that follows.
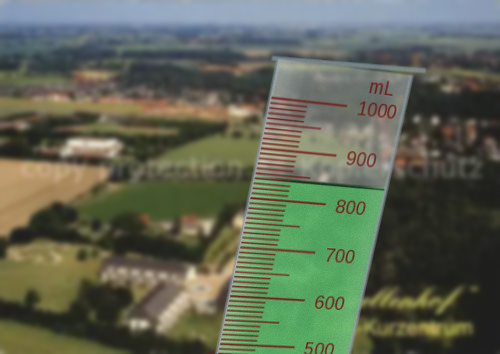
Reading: 840mL
